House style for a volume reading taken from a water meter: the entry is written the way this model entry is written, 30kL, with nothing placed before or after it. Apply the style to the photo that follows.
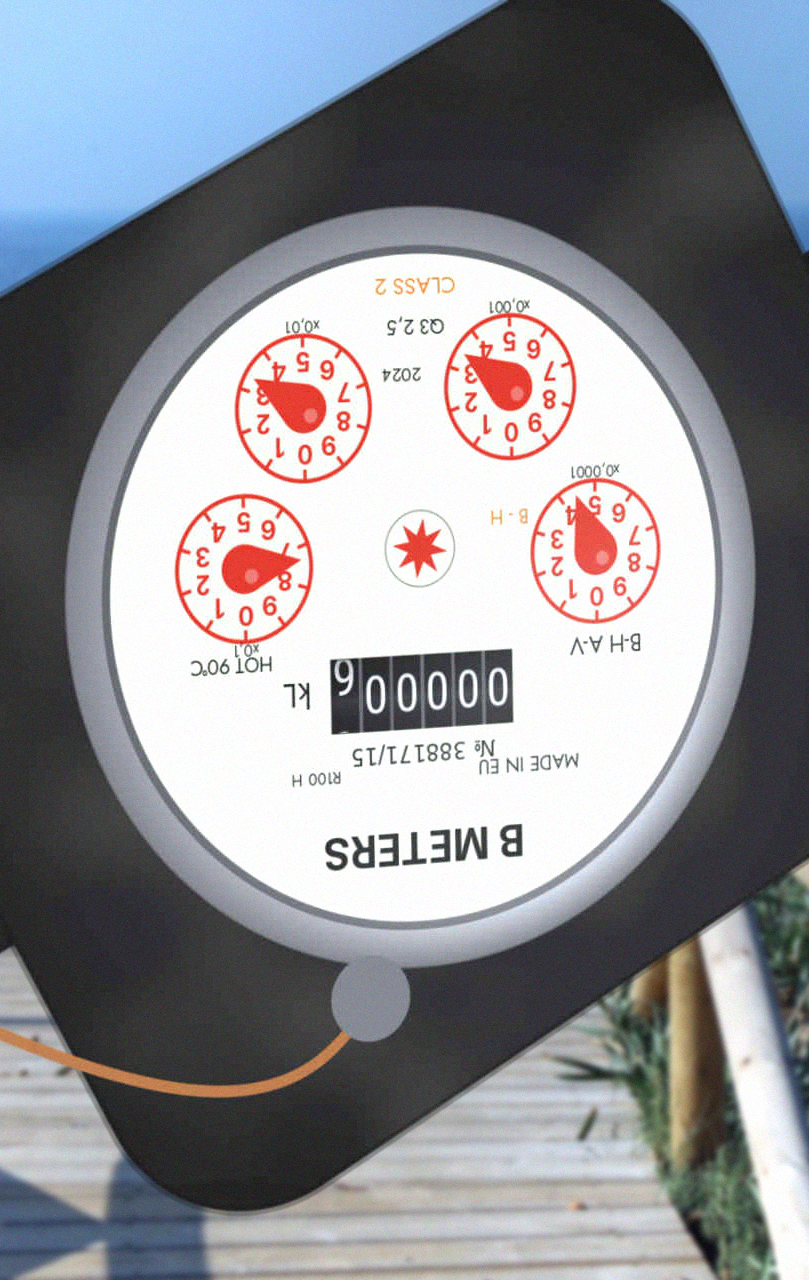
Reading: 5.7334kL
